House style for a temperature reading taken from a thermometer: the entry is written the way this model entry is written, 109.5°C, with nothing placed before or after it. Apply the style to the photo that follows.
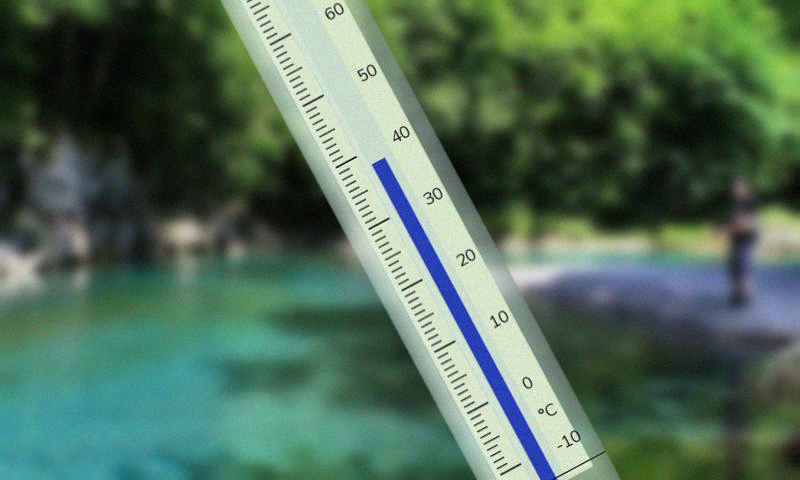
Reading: 38°C
